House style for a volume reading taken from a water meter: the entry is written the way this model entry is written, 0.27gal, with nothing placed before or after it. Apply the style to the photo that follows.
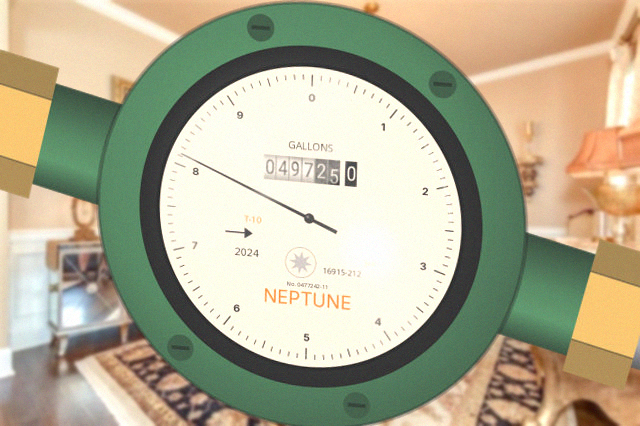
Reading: 497248.1gal
